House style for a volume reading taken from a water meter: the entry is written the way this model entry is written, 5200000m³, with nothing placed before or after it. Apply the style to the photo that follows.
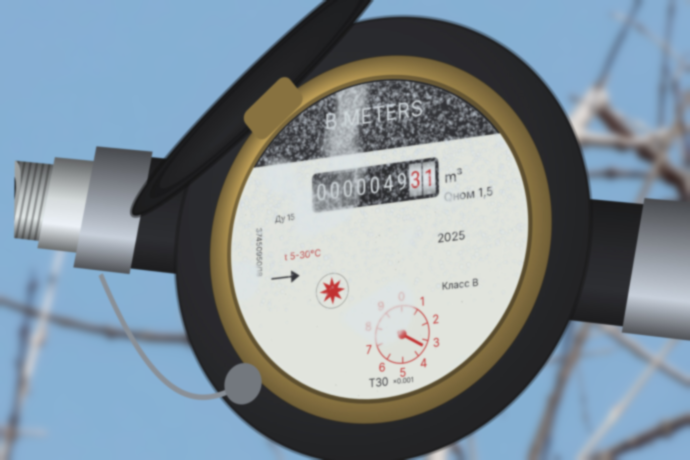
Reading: 49.313m³
